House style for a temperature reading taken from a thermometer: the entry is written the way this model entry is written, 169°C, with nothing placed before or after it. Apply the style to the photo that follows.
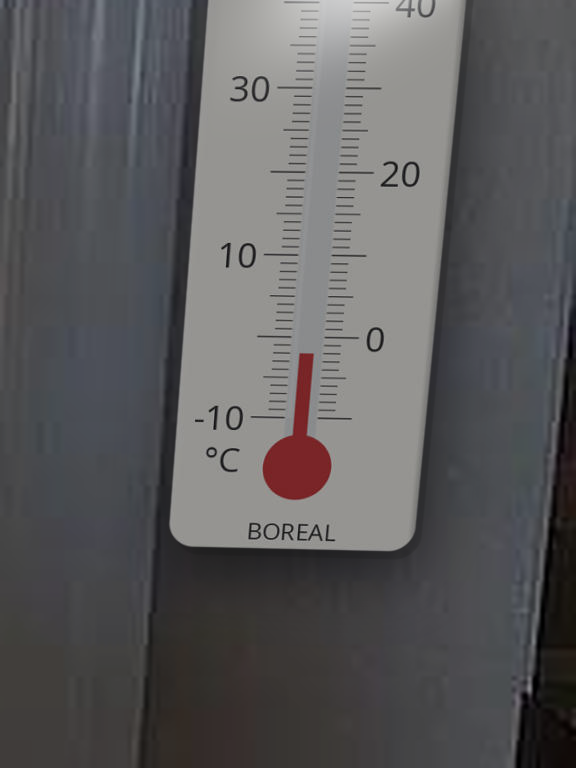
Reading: -2°C
